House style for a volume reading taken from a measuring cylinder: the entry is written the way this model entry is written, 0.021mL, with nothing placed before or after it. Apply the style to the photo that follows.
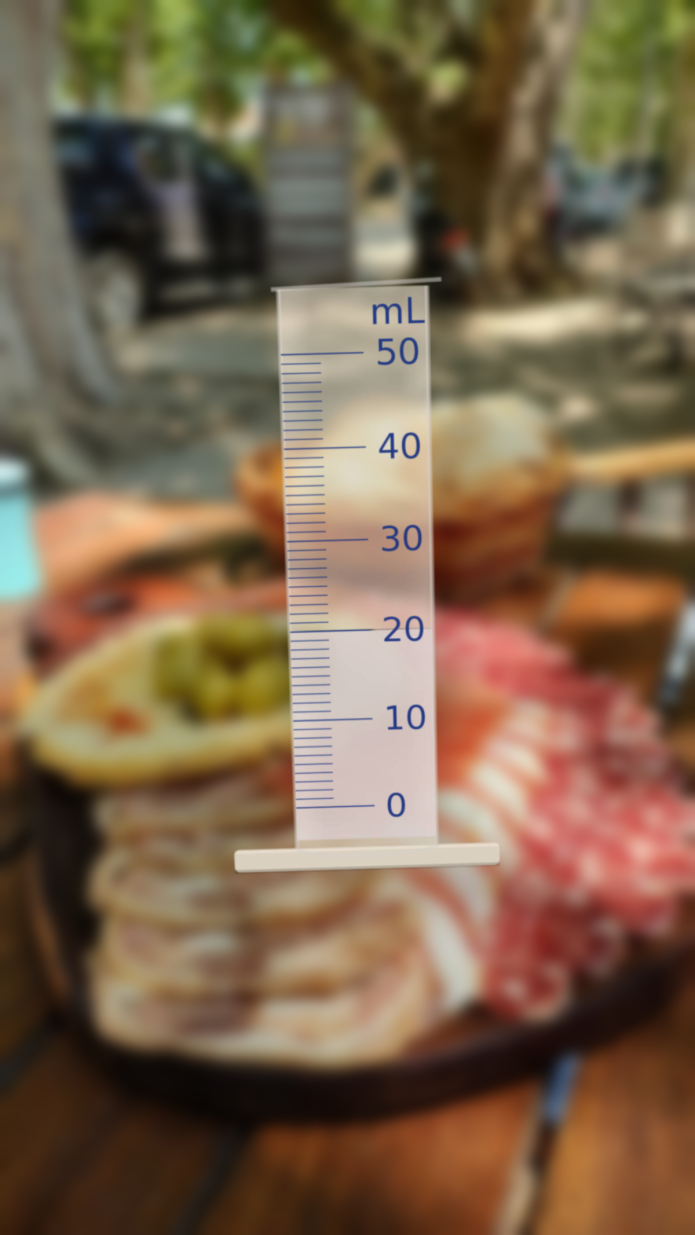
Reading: 20mL
